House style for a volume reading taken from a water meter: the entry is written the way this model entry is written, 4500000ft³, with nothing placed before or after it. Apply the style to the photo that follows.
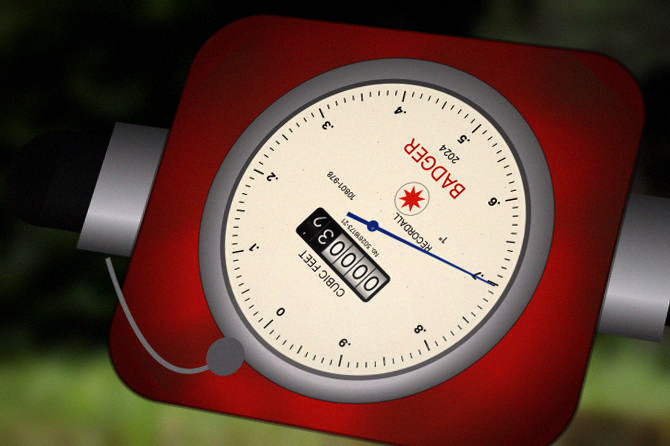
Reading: 31.70ft³
